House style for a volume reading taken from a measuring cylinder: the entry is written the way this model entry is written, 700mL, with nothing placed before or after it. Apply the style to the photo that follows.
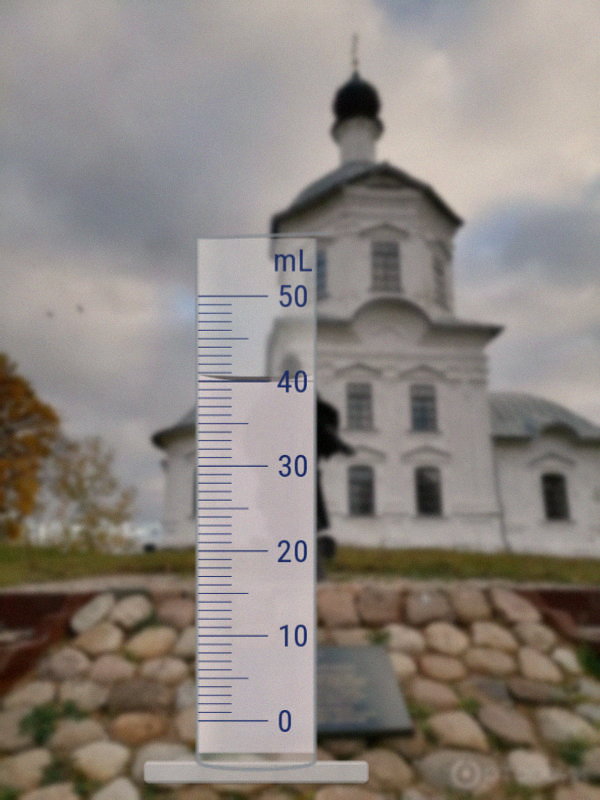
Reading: 40mL
